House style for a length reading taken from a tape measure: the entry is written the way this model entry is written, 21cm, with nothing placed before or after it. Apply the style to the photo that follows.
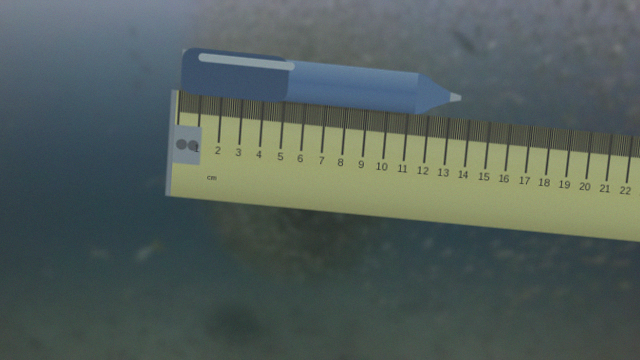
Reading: 13.5cm
